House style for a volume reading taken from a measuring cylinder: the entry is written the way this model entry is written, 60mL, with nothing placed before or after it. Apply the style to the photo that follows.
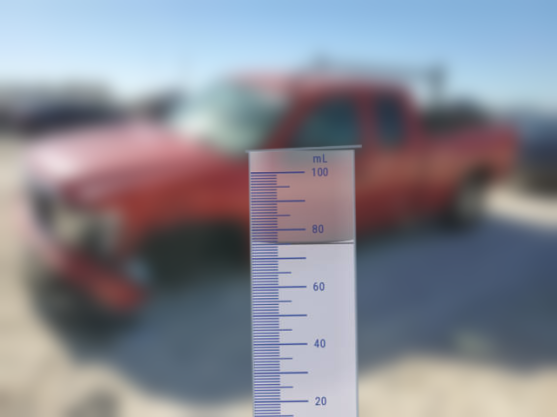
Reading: 75mL
